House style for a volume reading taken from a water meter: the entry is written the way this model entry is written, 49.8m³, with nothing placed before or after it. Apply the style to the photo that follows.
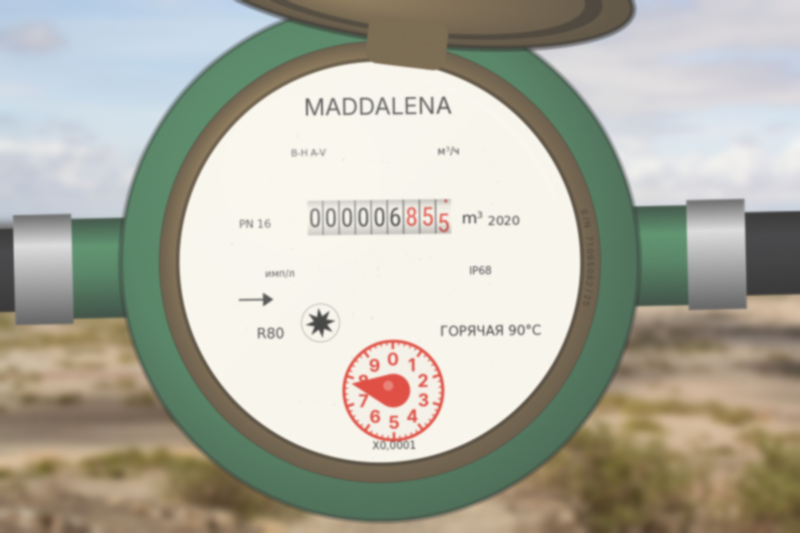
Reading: 6.8547m³
